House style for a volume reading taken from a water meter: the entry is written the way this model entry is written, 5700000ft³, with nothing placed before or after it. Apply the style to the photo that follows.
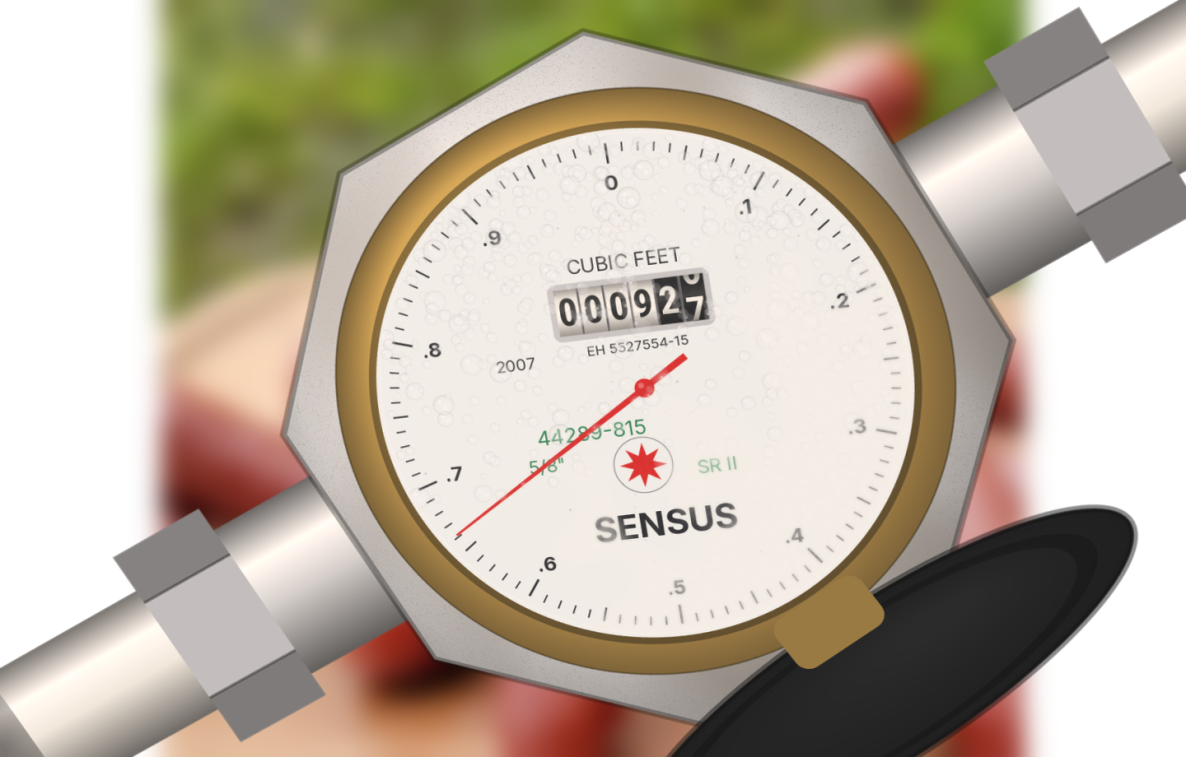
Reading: 926.66ft³
